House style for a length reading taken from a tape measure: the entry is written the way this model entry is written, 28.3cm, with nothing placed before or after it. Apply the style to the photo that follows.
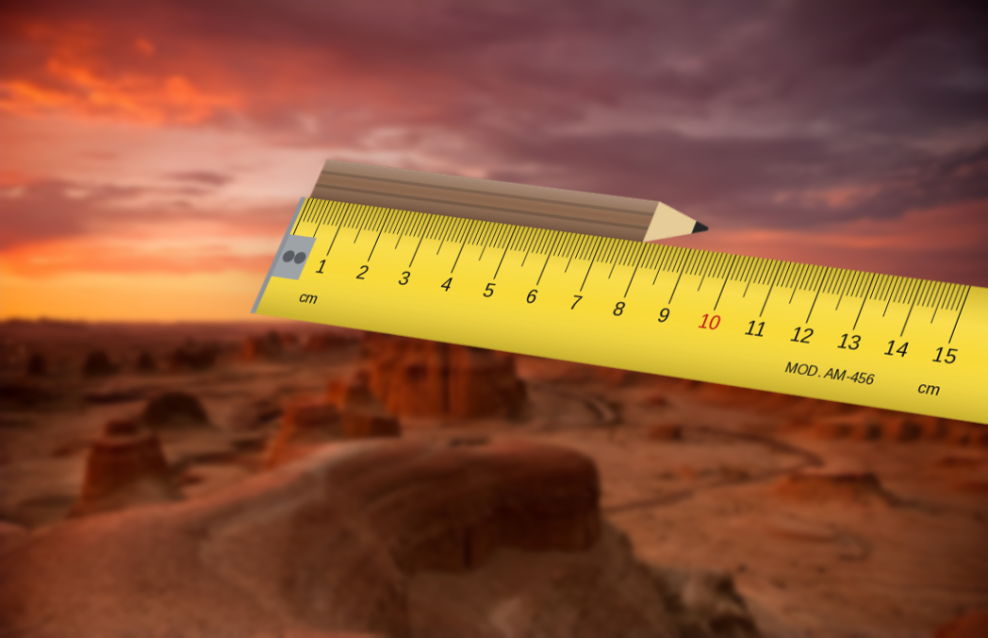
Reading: 9.2cm
